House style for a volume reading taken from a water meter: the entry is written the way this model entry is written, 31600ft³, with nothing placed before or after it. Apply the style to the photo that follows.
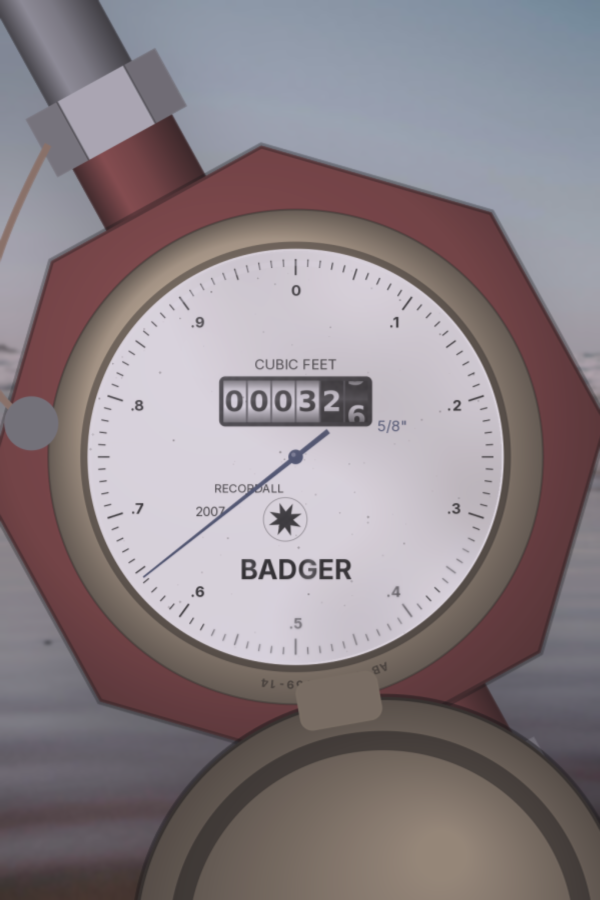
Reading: 325.64ft³
